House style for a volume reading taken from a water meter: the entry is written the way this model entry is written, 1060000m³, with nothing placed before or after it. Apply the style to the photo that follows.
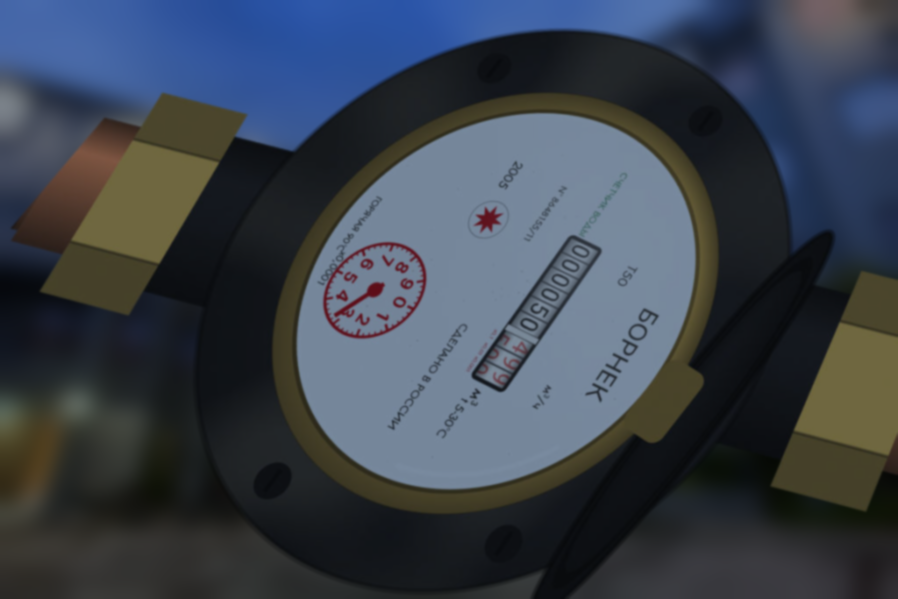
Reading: 50.4993m³
